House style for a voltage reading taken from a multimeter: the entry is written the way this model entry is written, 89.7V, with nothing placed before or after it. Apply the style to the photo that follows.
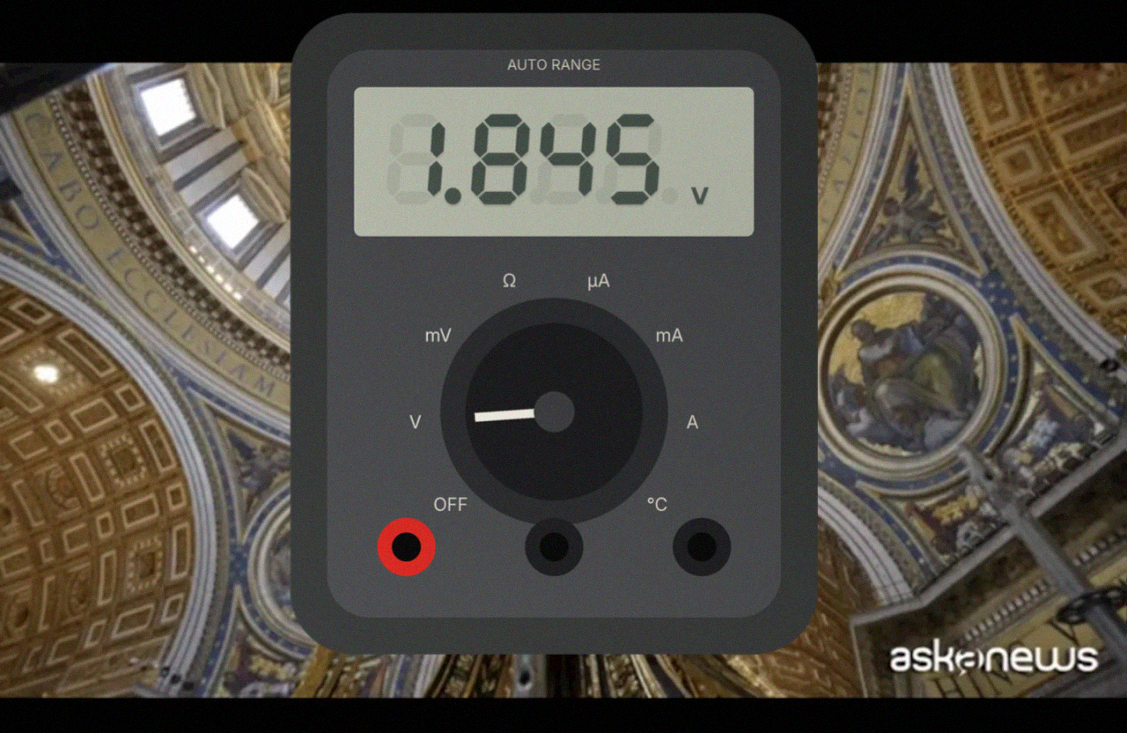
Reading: 1.845V
